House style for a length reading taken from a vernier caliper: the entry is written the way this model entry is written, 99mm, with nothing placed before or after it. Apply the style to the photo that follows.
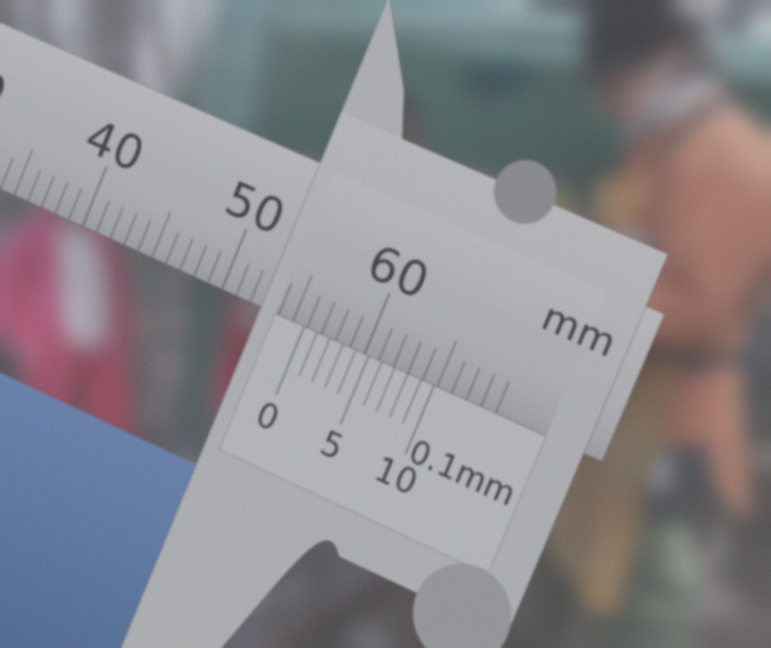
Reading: 55.8mm
